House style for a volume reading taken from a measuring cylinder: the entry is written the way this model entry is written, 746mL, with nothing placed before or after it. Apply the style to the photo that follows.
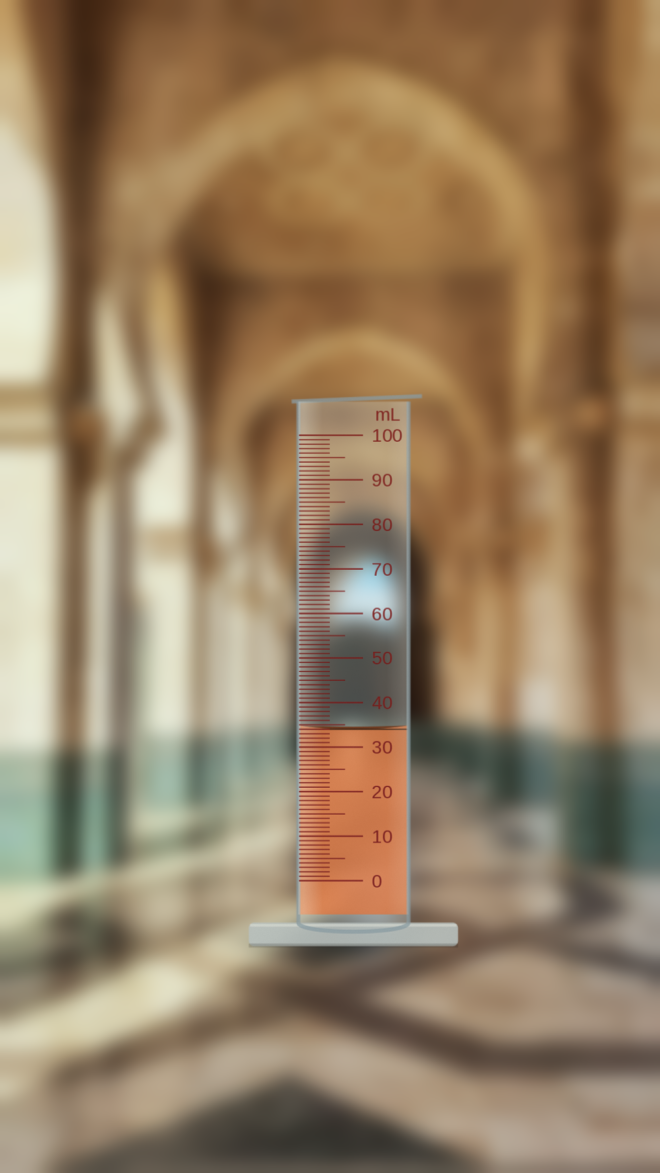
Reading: 34mL
